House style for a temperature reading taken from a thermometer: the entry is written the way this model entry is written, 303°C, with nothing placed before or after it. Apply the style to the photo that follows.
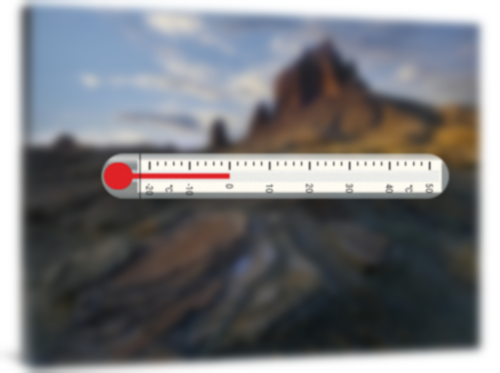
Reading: 0°C
